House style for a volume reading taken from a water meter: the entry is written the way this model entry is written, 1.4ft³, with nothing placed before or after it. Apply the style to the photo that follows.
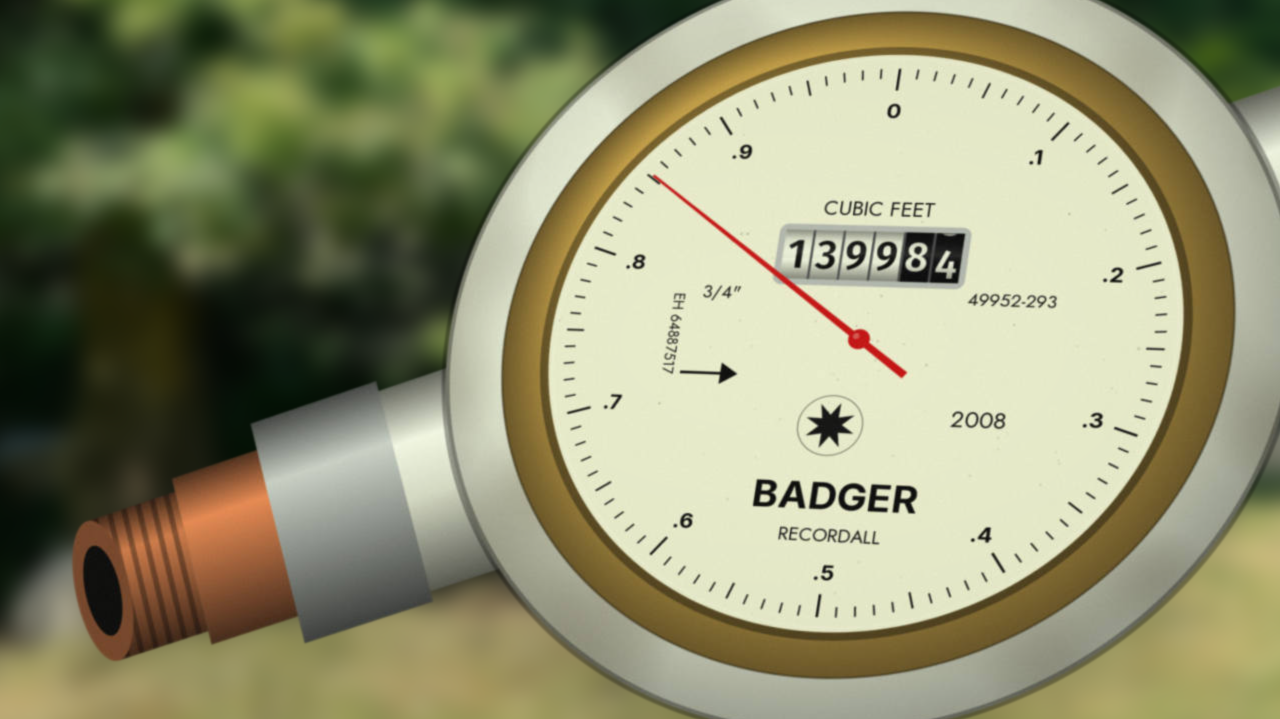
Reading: 139983.85ft³
